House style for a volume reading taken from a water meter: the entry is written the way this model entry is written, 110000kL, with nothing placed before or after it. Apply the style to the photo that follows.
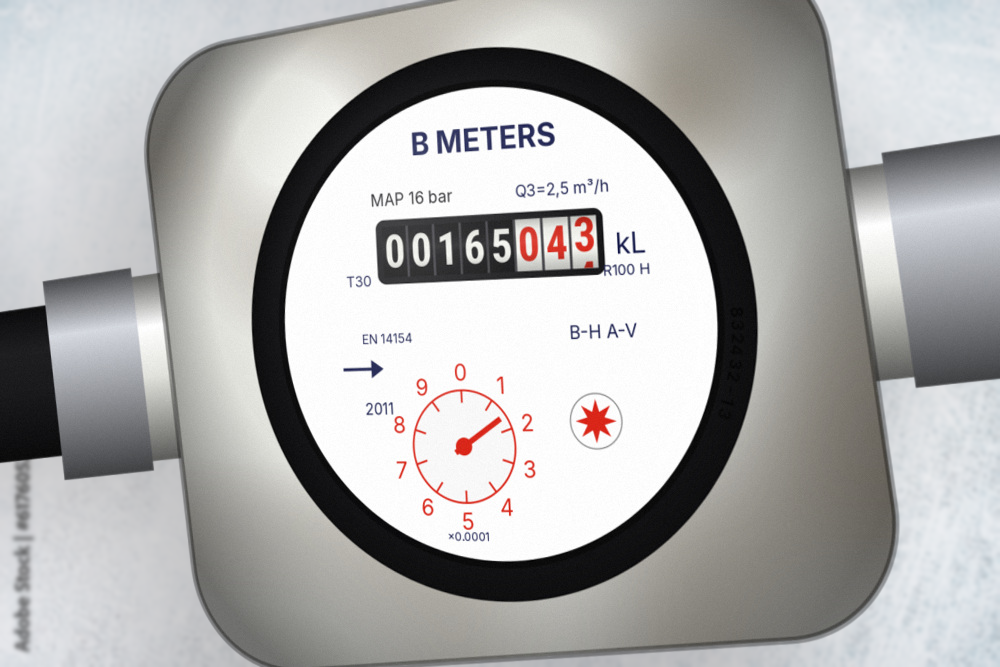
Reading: 165.0431kL
